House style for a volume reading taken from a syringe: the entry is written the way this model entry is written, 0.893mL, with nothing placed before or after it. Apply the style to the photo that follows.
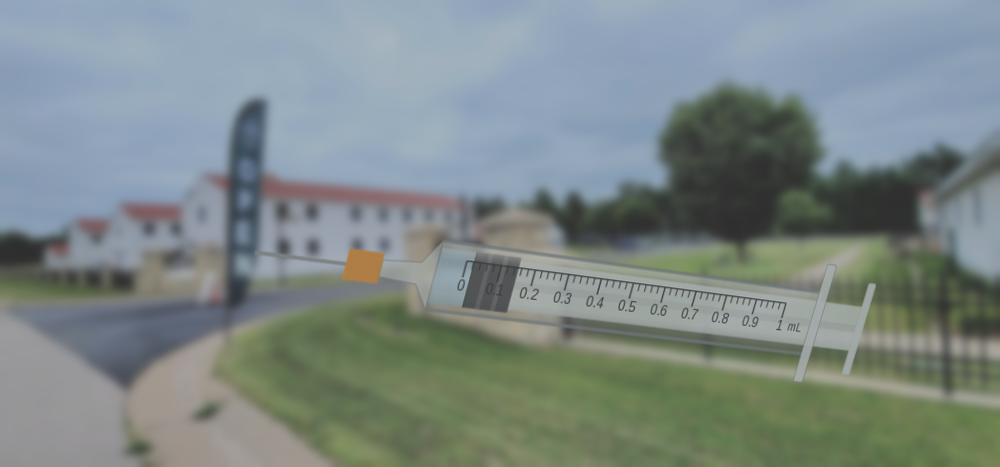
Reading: 0.02mL
